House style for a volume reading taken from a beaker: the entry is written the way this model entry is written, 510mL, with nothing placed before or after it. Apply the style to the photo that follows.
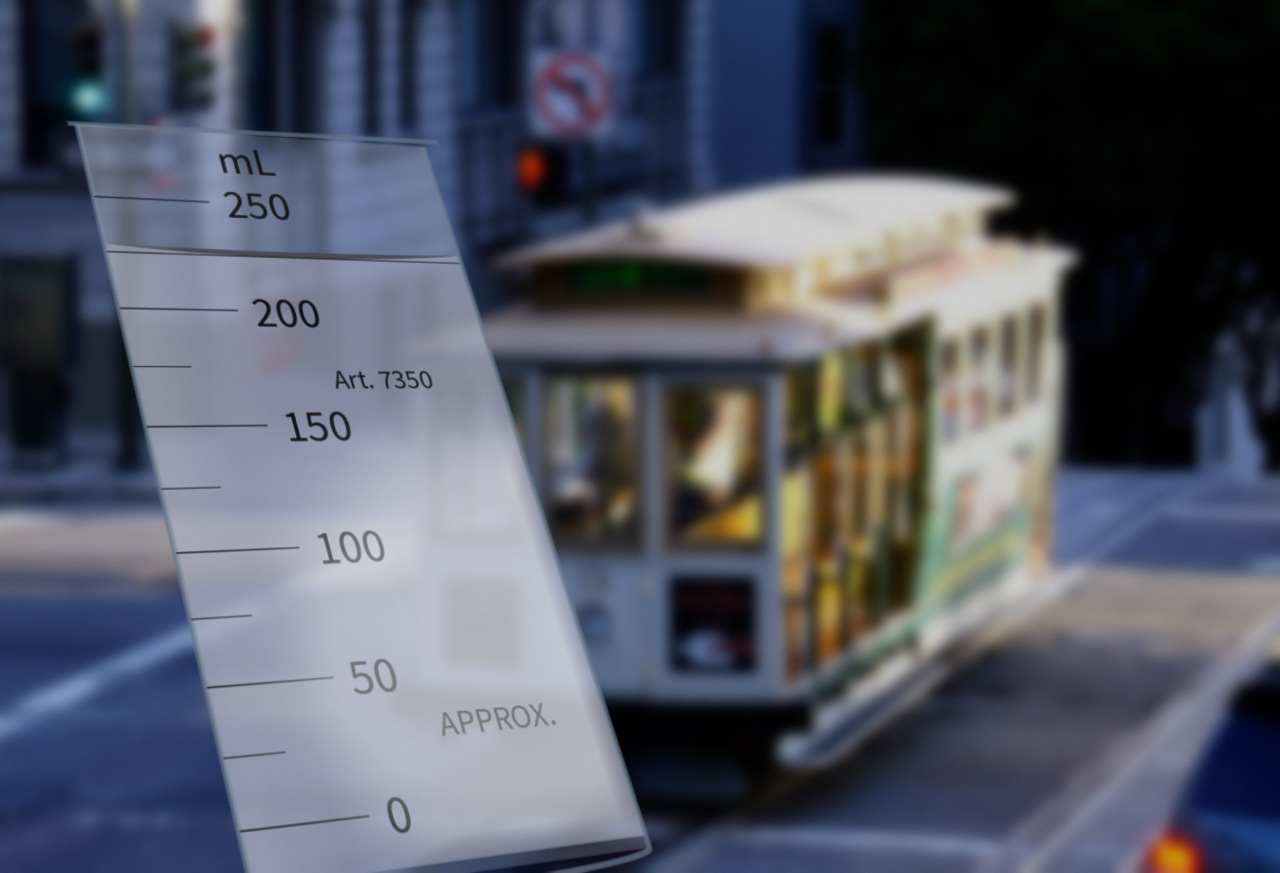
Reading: 225mL
